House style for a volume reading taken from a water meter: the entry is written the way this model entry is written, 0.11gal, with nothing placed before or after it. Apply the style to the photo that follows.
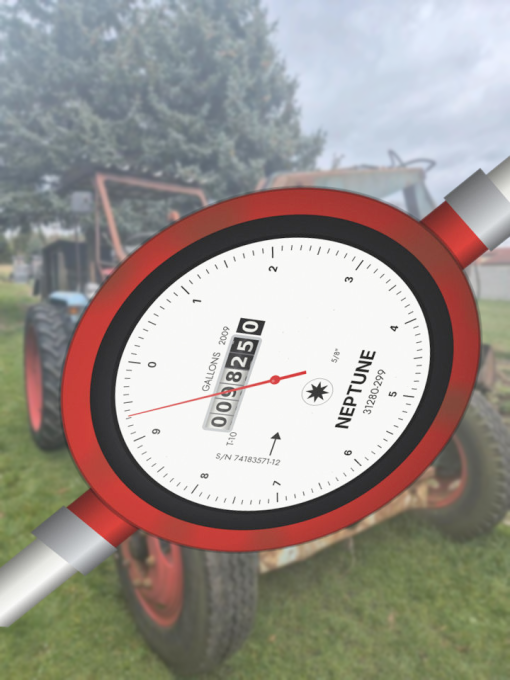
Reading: 98249.3gal
